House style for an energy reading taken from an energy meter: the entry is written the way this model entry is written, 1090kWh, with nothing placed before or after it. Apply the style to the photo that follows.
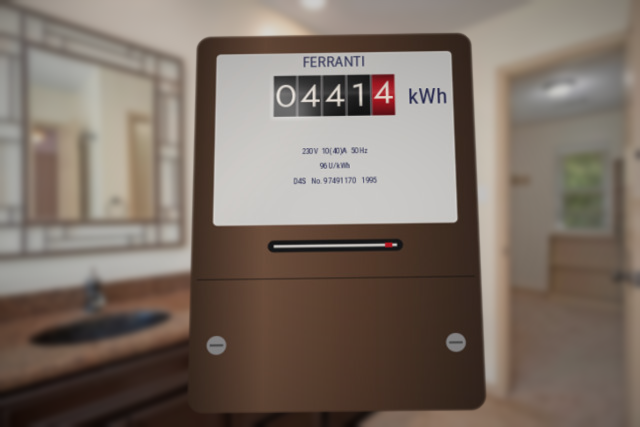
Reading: 441.4kWh
